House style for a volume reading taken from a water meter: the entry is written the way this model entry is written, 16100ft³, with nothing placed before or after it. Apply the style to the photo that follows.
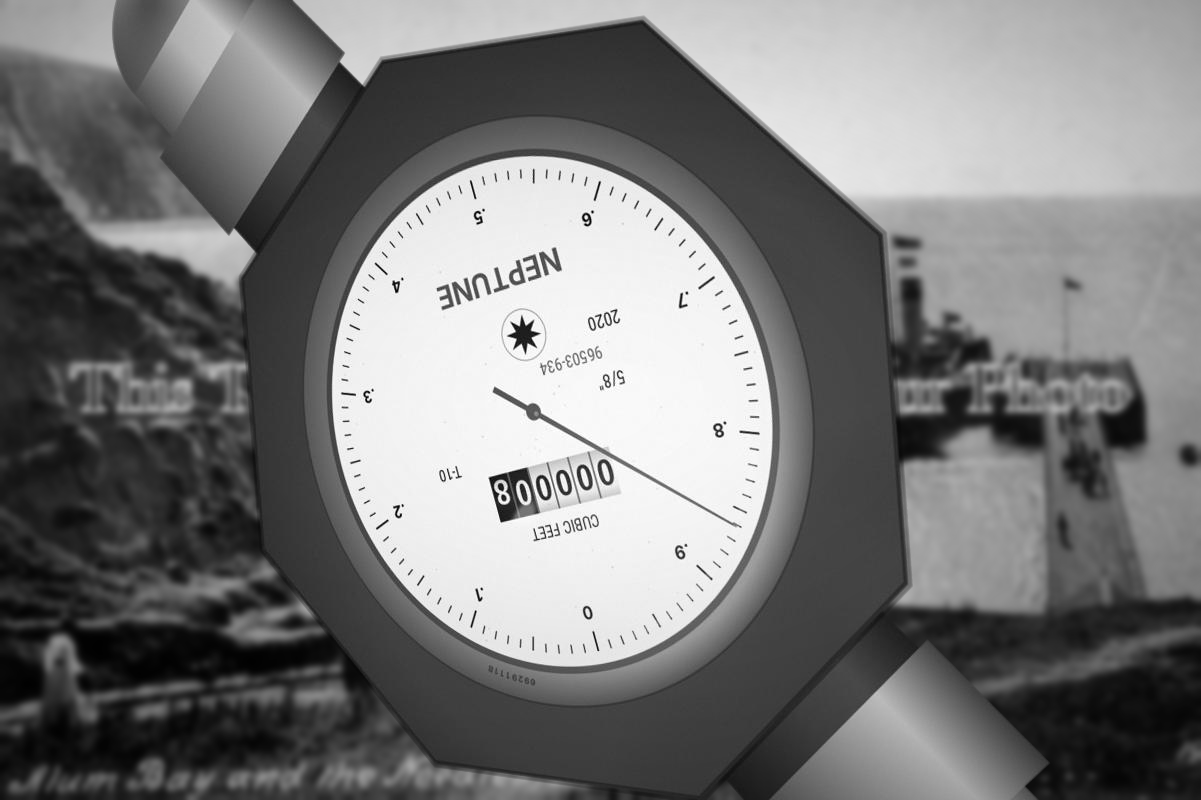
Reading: 7.86ft³
